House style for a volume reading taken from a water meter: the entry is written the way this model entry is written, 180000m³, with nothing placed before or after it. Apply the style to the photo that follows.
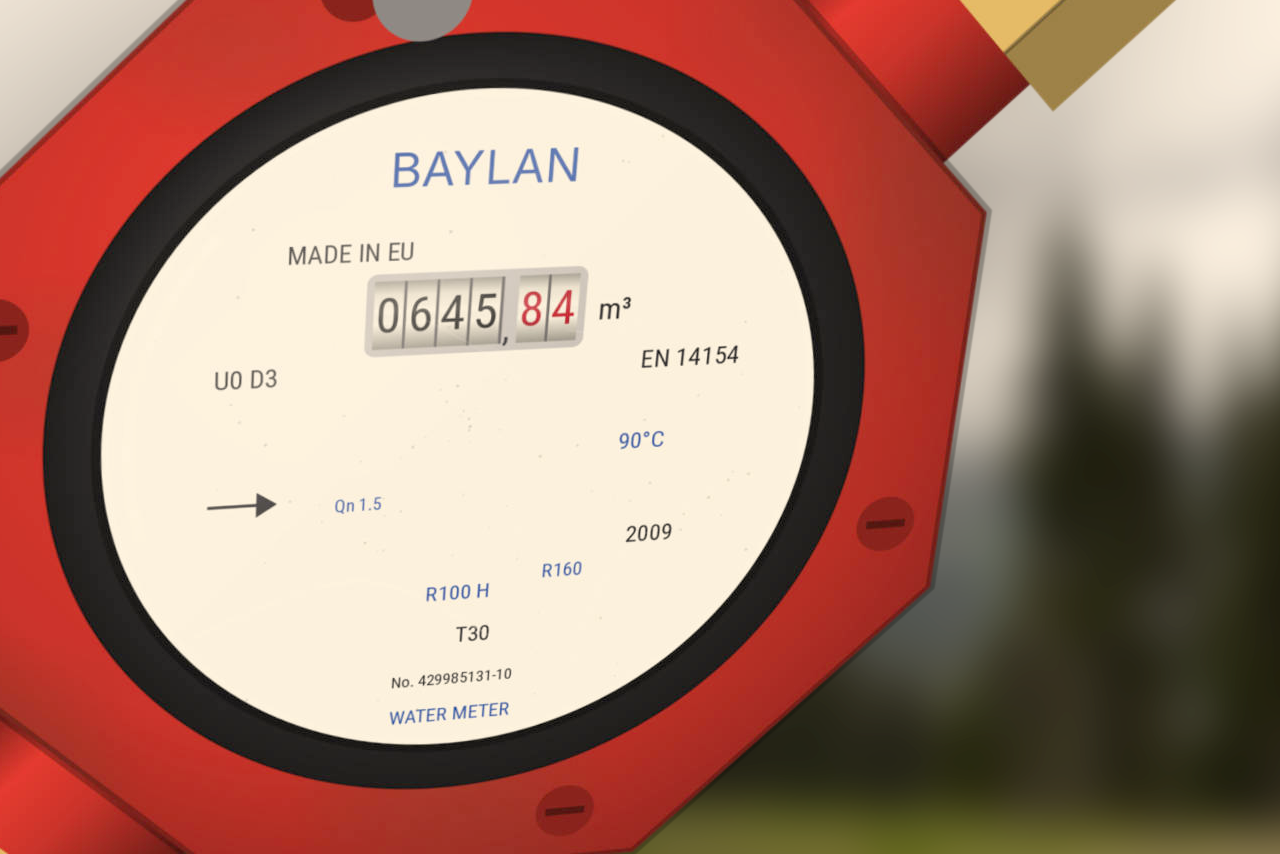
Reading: 645.84m³
